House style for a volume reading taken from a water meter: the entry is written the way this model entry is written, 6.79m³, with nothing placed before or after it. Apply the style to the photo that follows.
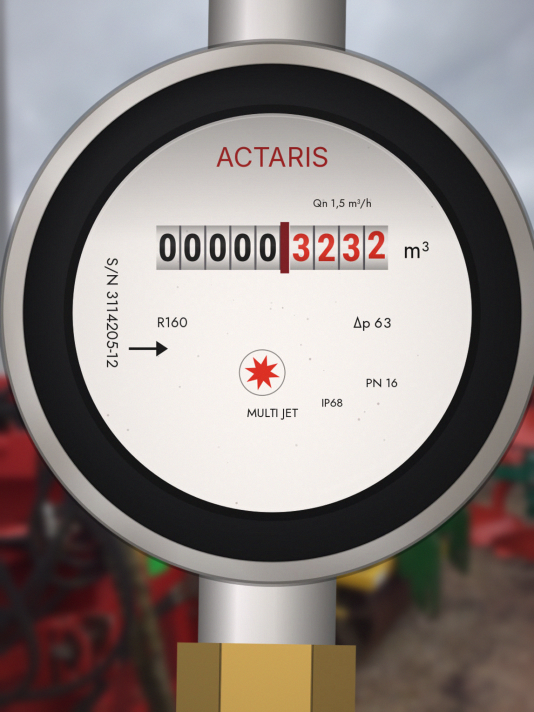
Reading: 0.3232m³
